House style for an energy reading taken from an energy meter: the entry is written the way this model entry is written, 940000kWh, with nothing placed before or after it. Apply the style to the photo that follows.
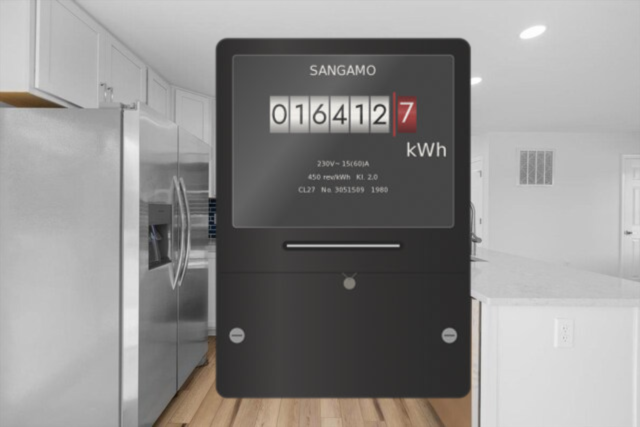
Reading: 16412.7kWh
